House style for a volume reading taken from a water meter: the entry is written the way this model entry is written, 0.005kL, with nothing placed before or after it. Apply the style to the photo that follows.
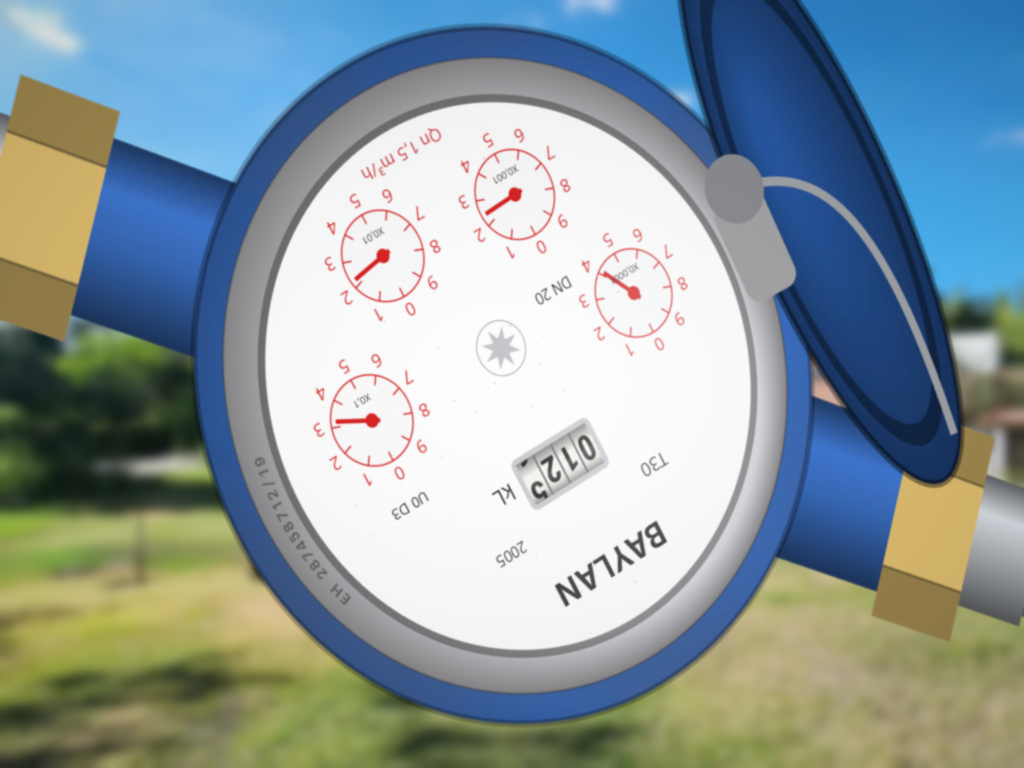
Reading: 125.3224kL
